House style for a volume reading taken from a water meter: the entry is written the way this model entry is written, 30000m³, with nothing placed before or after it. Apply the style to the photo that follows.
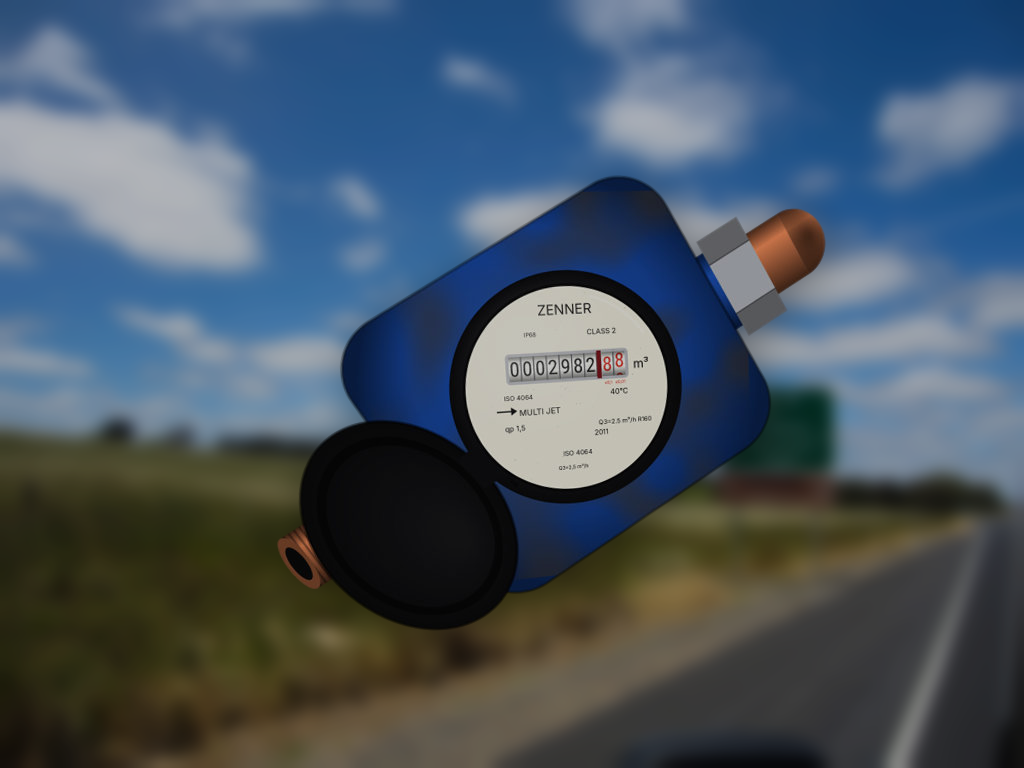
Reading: 2982.88m³
